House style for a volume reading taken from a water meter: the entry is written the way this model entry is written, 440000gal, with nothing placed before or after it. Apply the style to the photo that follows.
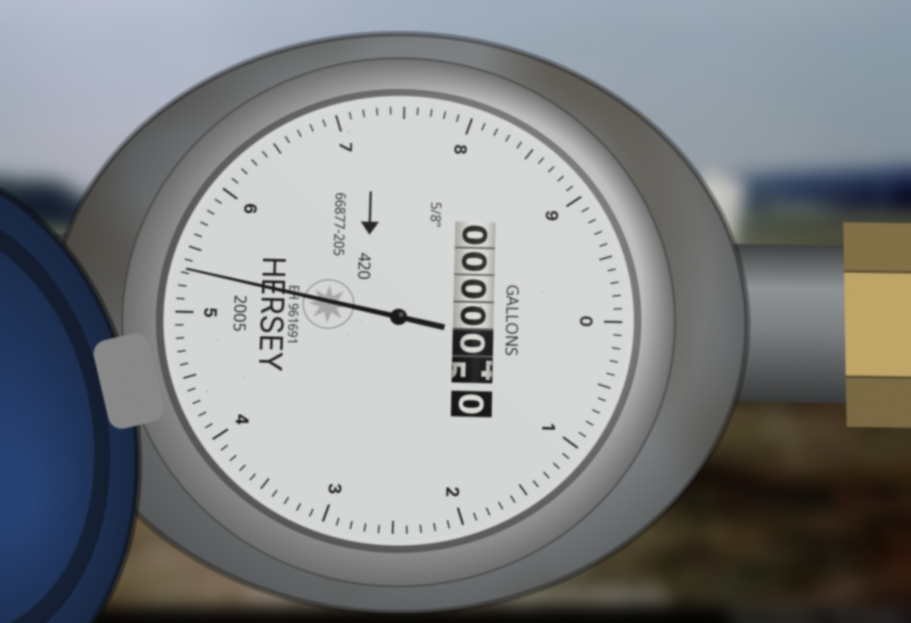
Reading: 45.3gal
